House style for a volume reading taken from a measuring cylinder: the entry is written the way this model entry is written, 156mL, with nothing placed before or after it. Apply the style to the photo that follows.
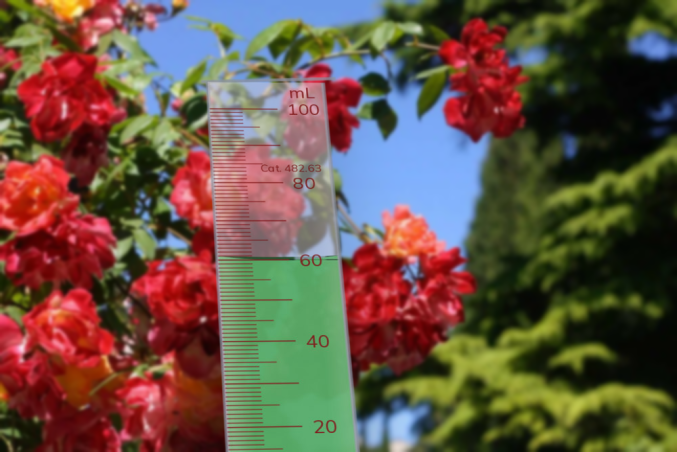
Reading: 60mL
